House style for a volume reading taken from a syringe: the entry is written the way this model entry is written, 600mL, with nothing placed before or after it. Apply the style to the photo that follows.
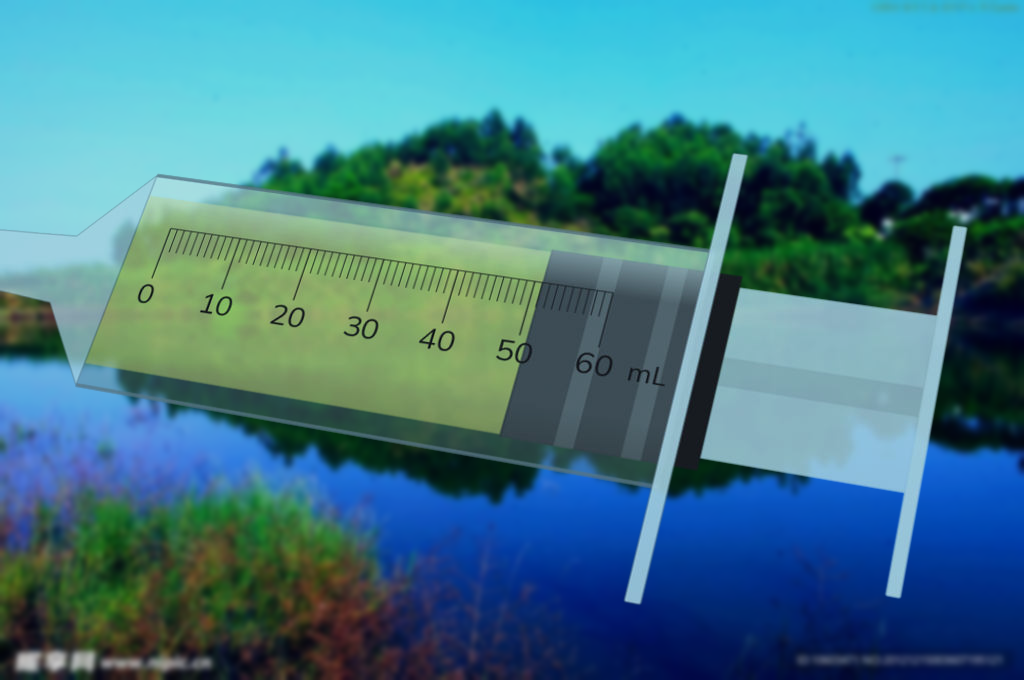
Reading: 51mL
